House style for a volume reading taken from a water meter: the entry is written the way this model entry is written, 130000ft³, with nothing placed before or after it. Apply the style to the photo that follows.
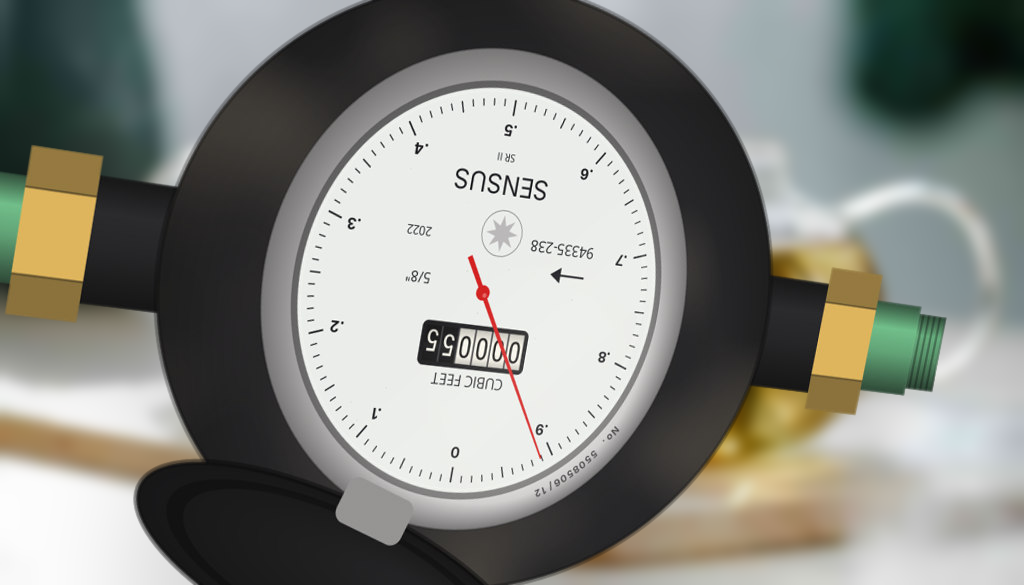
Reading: 54.91ft³
